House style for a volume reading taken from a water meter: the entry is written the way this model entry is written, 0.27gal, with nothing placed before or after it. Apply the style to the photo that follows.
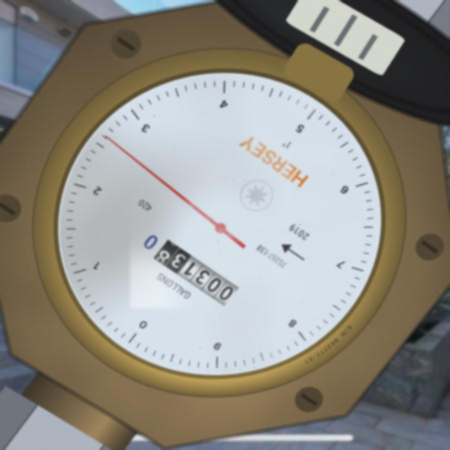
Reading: 31382.6gal
